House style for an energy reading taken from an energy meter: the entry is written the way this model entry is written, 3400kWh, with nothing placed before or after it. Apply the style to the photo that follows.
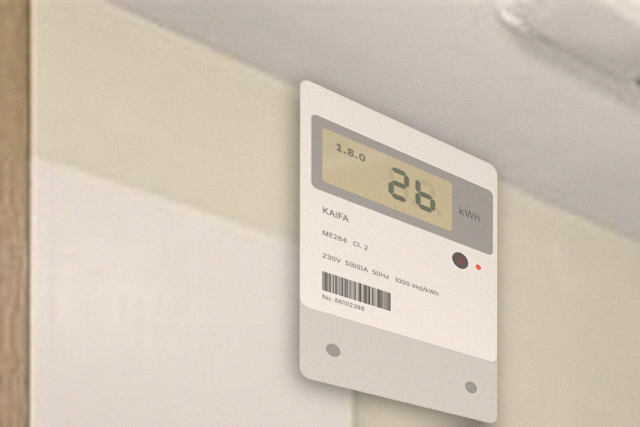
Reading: 26kWh
